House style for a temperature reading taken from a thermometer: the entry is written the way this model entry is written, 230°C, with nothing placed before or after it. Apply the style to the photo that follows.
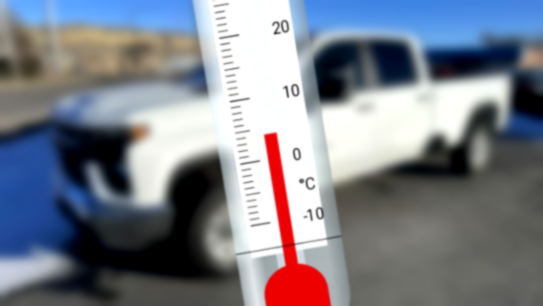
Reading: 4°C
